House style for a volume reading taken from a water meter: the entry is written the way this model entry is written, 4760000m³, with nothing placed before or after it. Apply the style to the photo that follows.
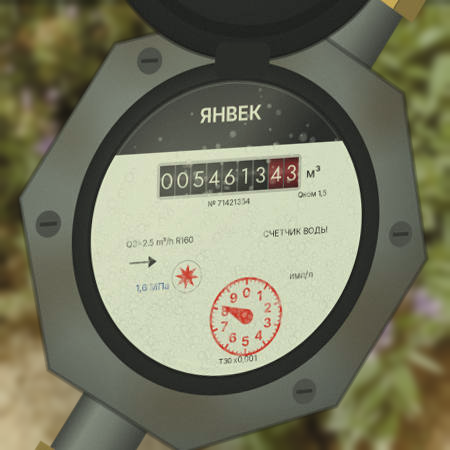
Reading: 54613.438m³
